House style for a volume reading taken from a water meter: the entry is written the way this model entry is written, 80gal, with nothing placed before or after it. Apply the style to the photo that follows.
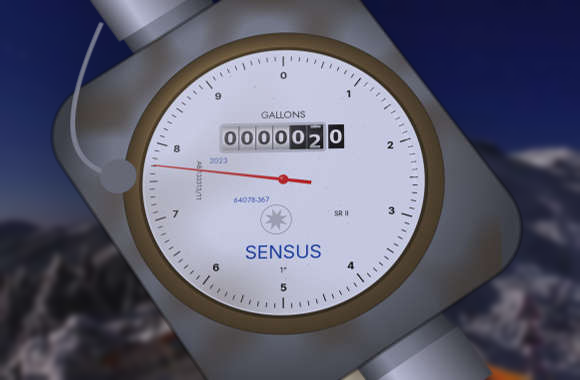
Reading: 17.7gal
